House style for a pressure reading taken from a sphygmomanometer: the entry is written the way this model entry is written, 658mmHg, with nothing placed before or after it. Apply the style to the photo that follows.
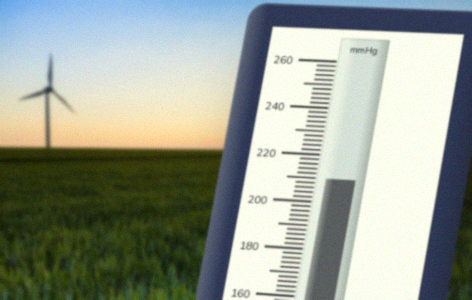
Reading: 210mmHg
